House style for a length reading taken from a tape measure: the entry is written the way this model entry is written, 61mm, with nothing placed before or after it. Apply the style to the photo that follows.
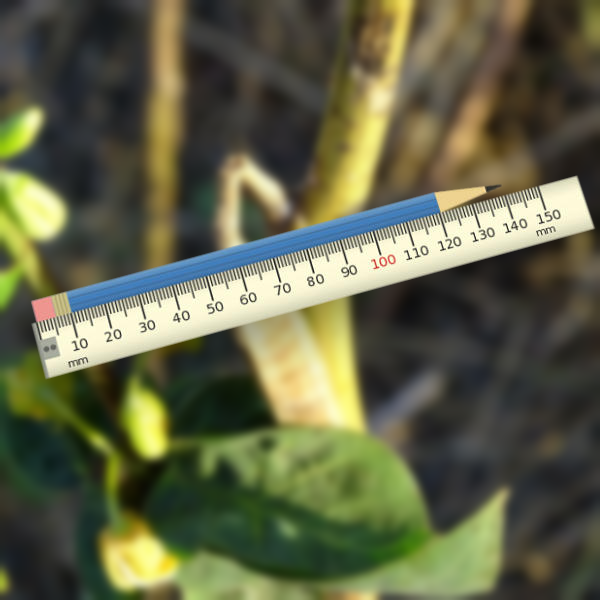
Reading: 140mm
